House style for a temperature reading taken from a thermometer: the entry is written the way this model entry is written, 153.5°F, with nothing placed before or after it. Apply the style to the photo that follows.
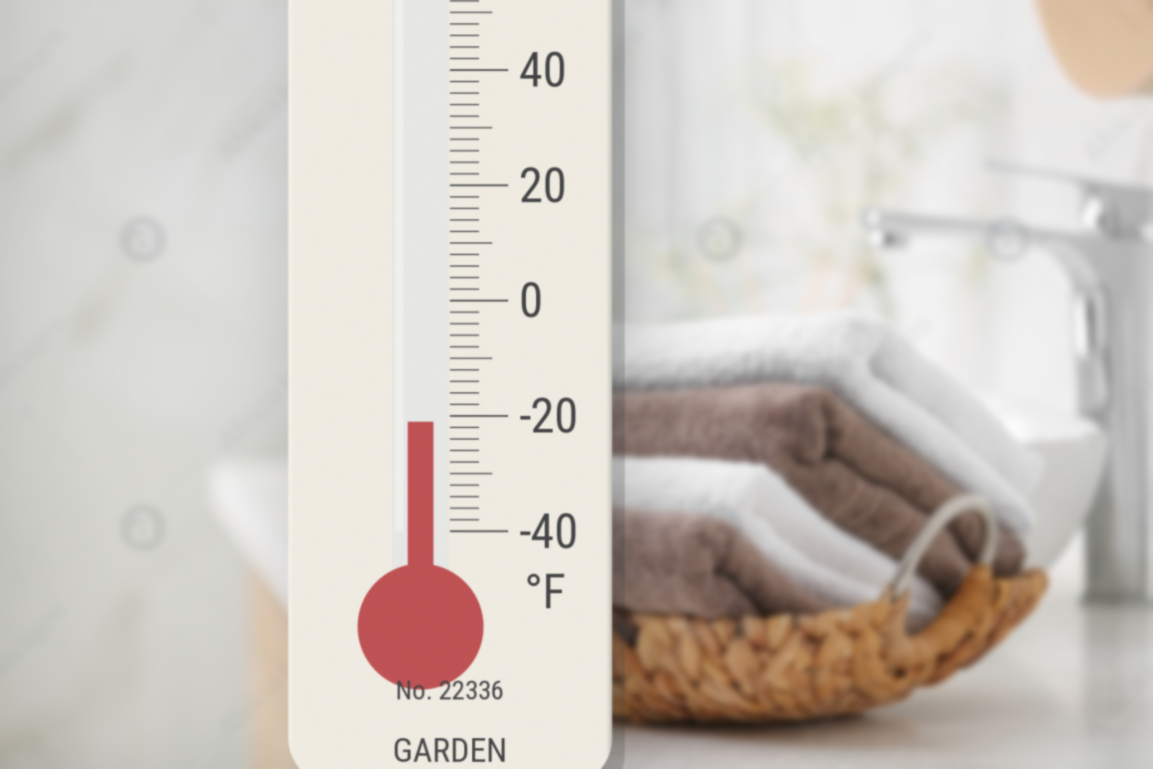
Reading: -21°F
